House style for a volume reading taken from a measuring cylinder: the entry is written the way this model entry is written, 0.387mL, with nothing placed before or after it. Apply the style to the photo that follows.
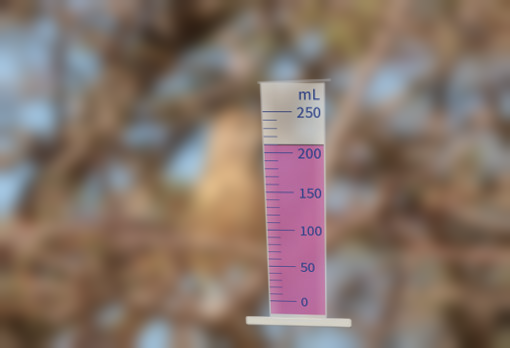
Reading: 210mL
